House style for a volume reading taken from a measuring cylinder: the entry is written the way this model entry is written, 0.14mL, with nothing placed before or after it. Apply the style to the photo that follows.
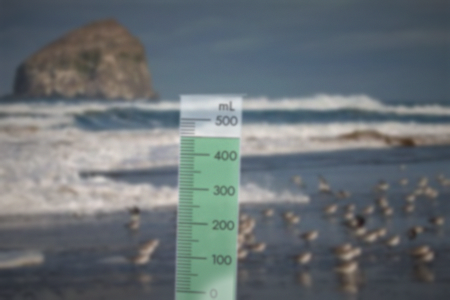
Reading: 450mL
